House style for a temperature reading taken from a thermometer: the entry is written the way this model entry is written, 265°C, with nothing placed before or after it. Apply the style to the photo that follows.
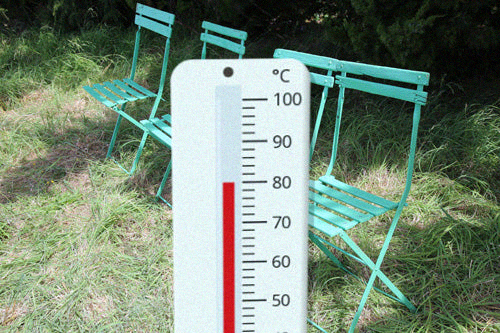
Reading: 80°C
